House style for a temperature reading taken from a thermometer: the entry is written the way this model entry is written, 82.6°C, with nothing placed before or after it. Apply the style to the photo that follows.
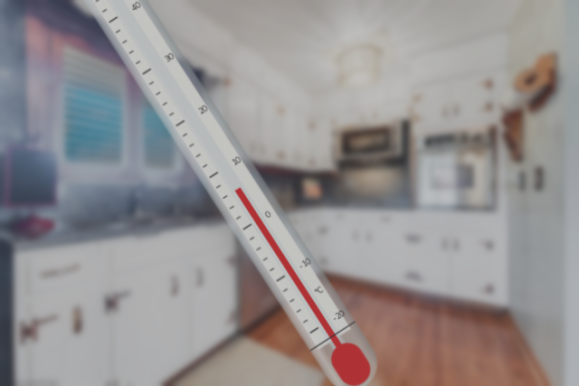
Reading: 6°C
